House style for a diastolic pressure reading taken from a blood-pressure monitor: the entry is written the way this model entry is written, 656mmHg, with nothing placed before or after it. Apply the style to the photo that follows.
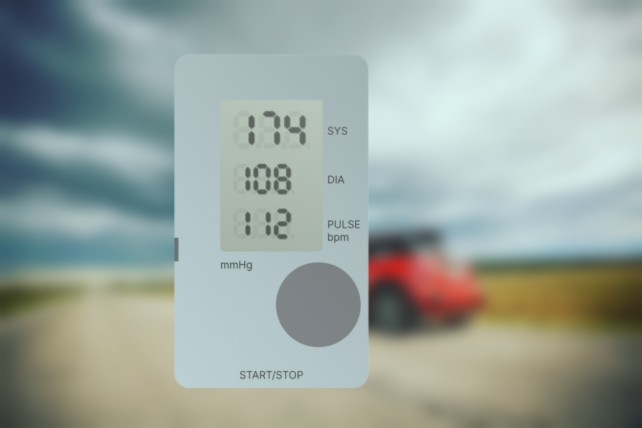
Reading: 108mmHg
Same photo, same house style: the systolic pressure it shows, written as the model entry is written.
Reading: 174mmHg
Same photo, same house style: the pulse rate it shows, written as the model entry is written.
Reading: 112bpm
